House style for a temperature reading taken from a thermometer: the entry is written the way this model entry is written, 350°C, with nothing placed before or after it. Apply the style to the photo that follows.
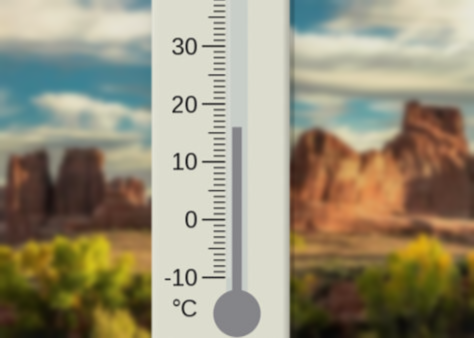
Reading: 16°C
